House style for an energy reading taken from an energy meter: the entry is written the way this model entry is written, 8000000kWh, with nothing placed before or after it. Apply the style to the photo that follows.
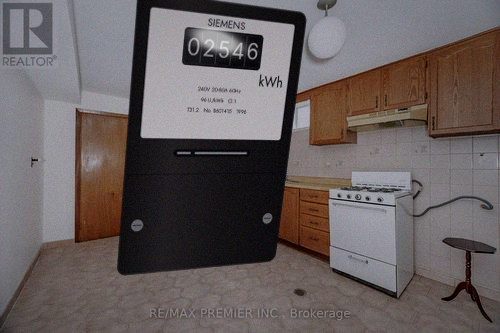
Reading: 2546kWh
